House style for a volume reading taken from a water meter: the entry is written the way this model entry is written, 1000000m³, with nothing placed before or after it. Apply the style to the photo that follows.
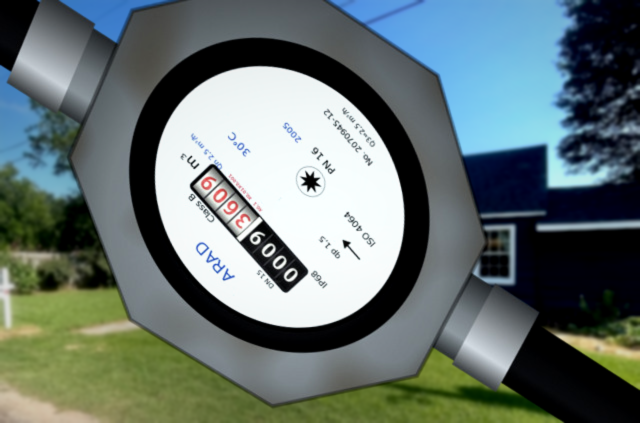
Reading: 9.3609m³
